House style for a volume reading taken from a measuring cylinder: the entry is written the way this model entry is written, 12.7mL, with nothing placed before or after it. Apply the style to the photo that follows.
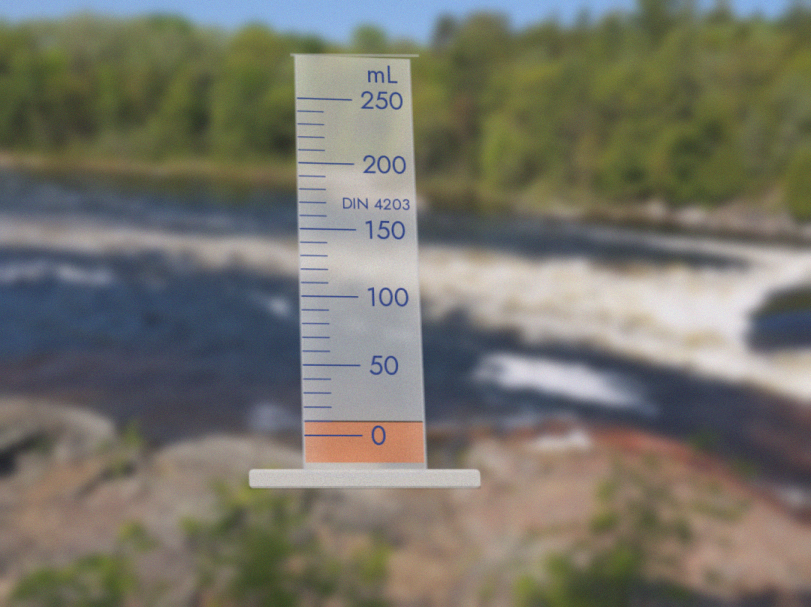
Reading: 10mL
